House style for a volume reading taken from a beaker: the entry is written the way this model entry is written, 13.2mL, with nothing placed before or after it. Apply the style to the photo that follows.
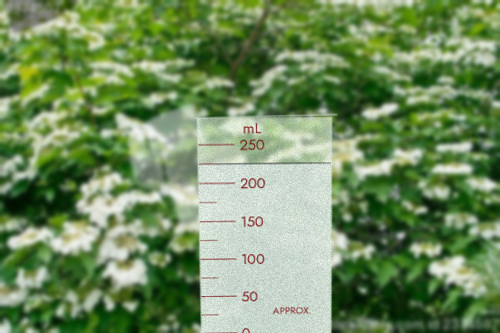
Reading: 225mL
